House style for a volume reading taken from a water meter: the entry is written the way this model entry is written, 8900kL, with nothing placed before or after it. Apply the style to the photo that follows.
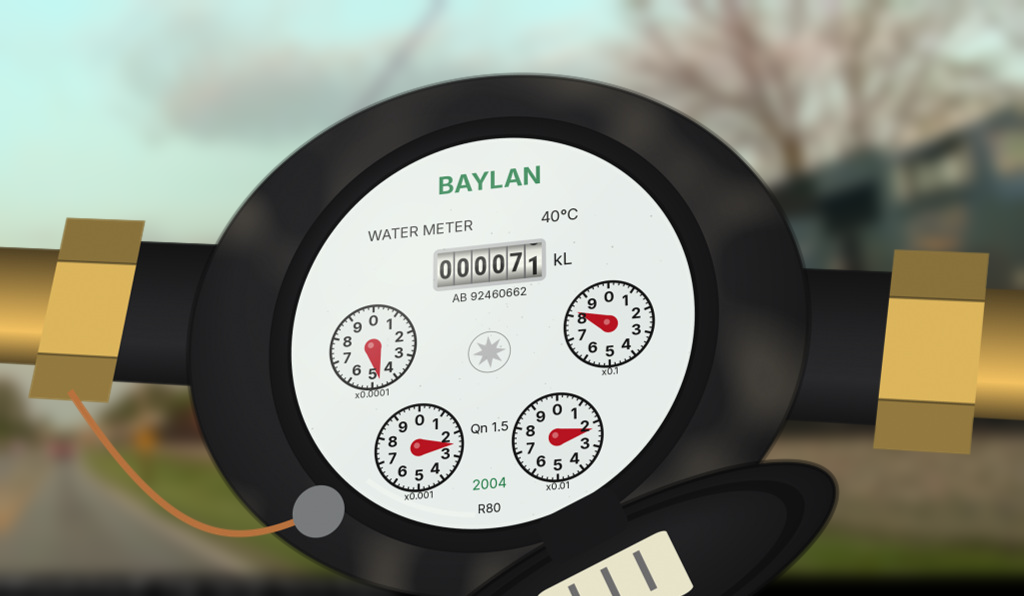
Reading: 70.8224kL
